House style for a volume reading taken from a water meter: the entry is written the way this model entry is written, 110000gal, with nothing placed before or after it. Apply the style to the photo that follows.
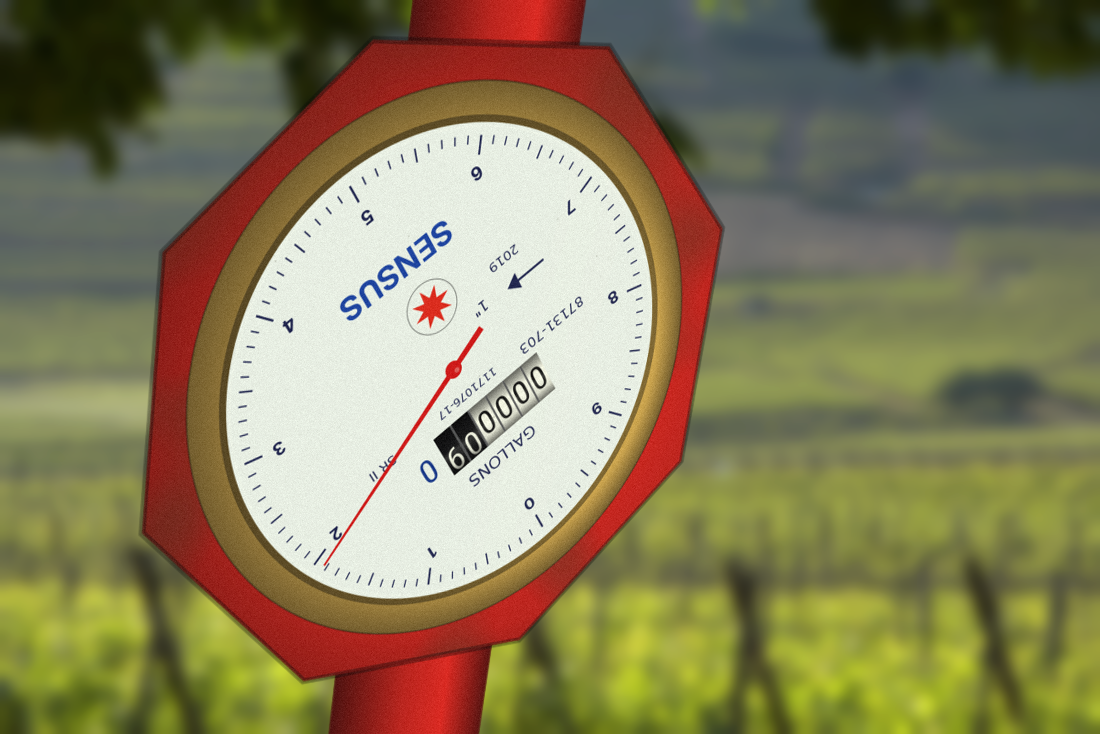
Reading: 91.9gal
